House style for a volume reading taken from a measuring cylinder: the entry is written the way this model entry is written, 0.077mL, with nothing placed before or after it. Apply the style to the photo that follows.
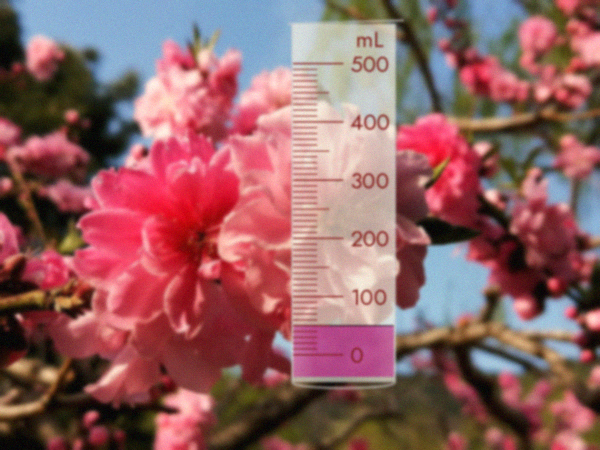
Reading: 50mL
